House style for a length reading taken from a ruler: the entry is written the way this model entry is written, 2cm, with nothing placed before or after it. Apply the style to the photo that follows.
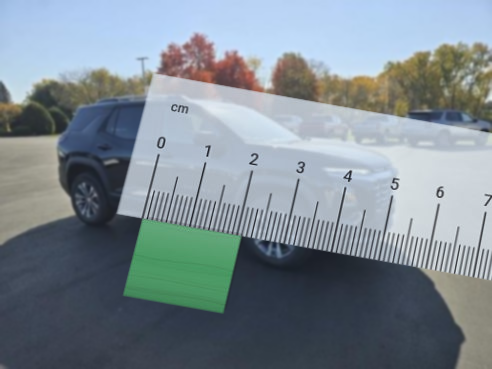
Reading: 2.1cm
